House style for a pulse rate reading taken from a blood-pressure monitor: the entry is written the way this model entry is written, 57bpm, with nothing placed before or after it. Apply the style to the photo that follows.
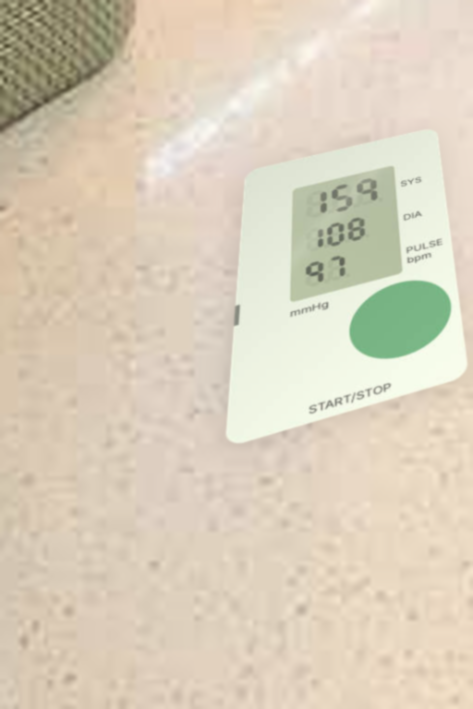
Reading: 97bpm
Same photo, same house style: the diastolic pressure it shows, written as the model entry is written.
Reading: 108mmHg
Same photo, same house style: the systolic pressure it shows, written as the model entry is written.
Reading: 159mmHg
